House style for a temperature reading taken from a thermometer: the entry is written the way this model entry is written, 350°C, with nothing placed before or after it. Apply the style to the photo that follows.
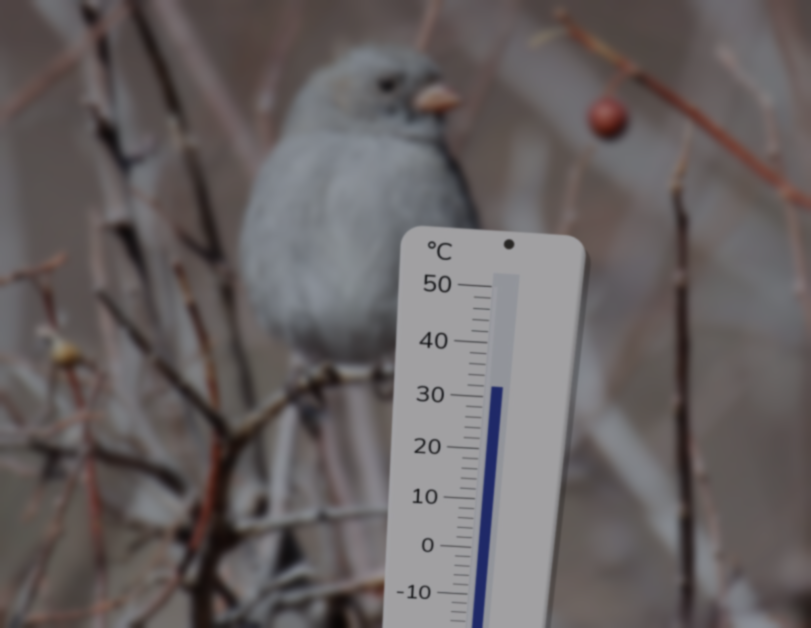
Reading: 32°C
